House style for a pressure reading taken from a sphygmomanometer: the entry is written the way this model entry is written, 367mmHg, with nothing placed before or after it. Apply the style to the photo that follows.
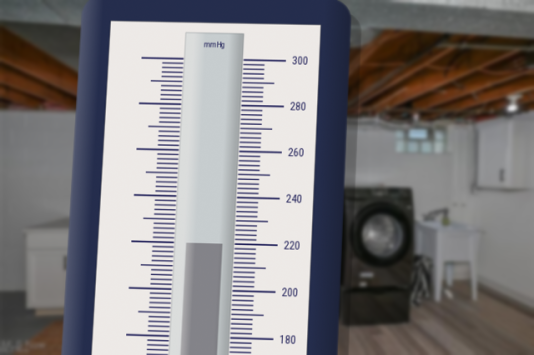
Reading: 220mmHg
